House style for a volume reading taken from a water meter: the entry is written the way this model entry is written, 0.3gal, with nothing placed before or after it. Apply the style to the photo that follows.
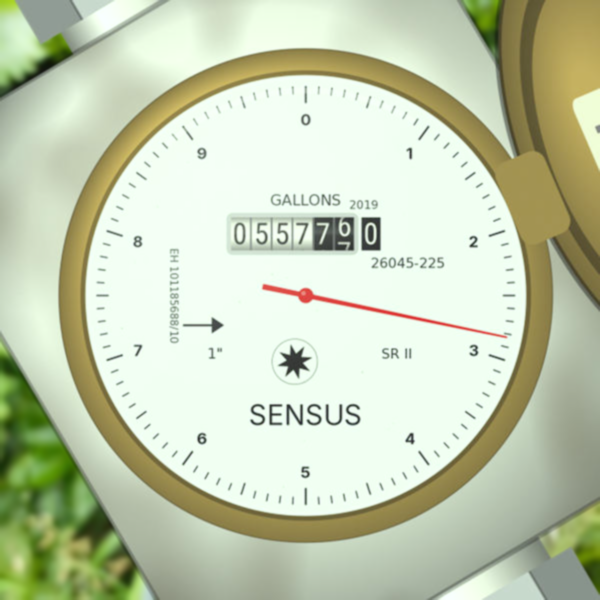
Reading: 557762.8gal
